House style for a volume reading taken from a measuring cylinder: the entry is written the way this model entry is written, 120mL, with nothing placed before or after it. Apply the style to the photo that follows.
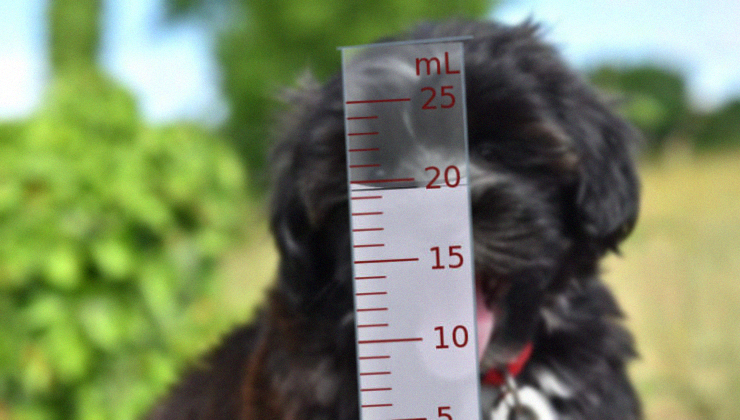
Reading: 19.5mL
